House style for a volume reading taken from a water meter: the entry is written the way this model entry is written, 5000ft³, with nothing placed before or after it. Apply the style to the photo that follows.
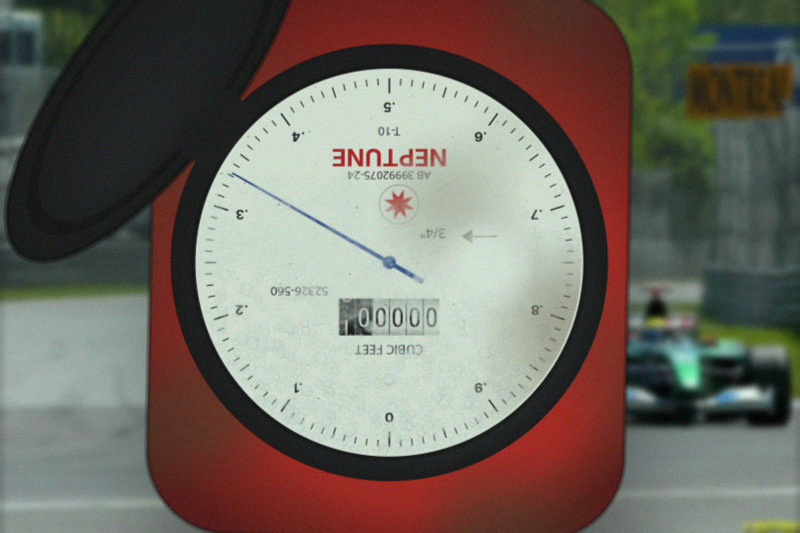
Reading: 1.33ft³
